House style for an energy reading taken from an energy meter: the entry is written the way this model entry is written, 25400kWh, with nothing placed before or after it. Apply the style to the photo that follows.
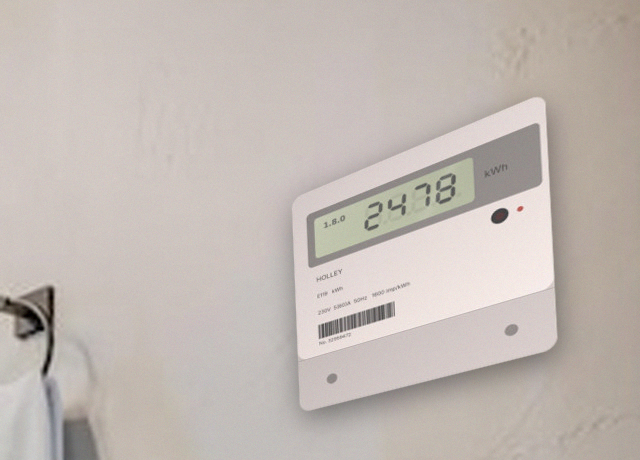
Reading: 2478kWh
